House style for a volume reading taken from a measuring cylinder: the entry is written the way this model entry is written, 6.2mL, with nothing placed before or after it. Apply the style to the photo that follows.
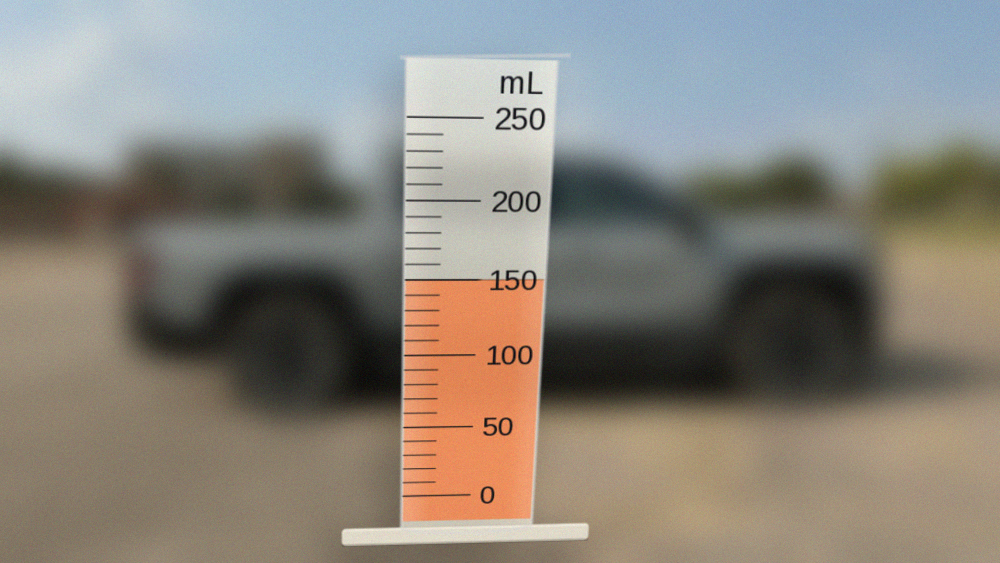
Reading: 150mL
